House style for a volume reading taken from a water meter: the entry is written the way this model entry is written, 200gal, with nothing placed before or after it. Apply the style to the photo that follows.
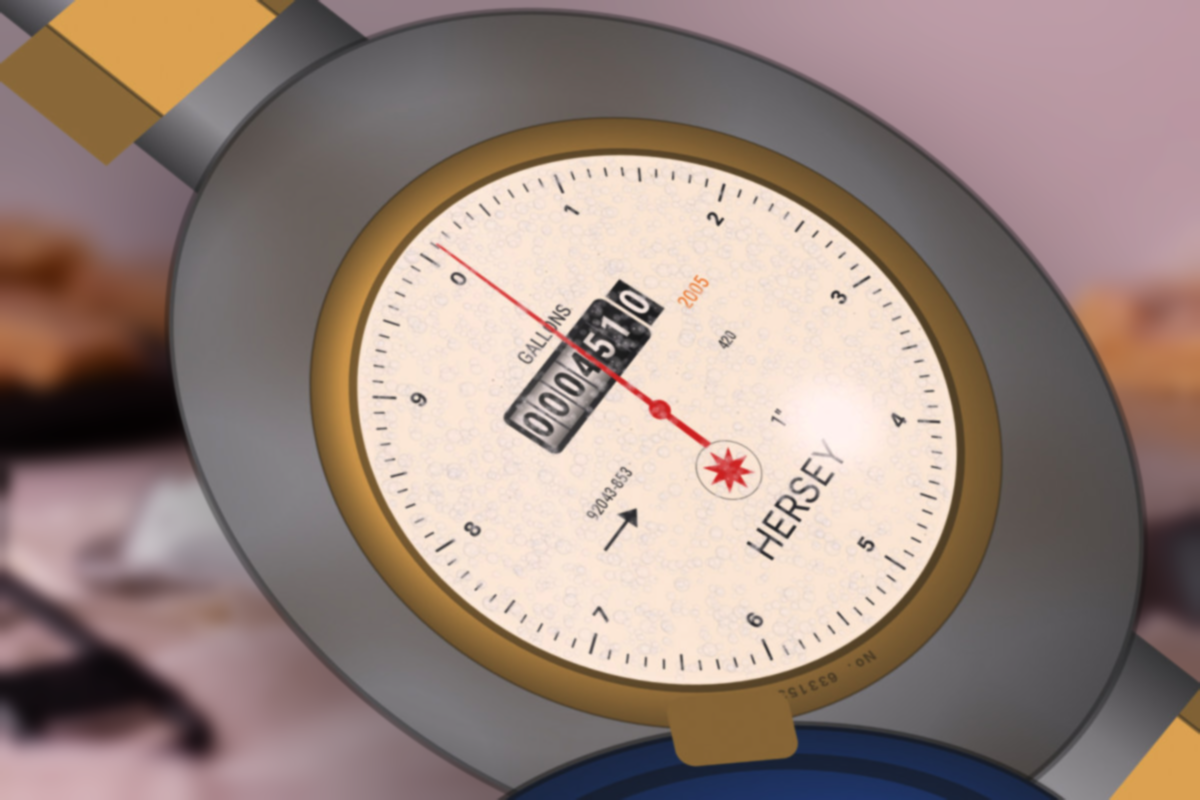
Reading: 4510.1gal
